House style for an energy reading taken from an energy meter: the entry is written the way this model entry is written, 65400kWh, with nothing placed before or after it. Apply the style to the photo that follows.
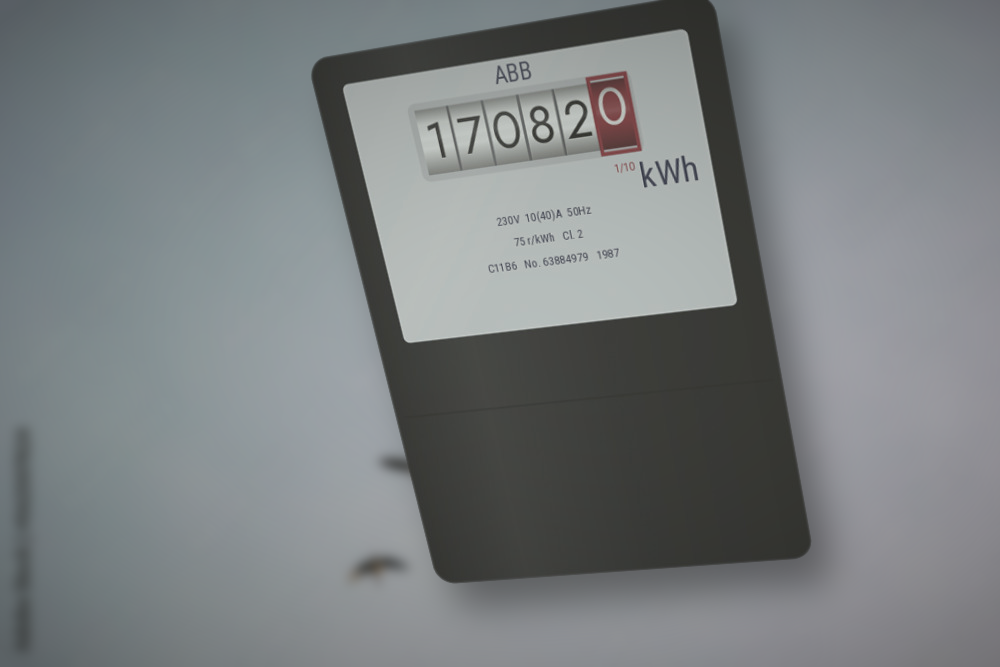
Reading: 17082.0kWh
